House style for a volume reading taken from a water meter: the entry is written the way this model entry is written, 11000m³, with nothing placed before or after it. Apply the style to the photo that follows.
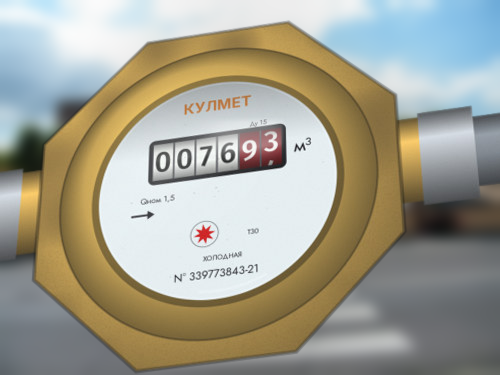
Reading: 76.93m³
